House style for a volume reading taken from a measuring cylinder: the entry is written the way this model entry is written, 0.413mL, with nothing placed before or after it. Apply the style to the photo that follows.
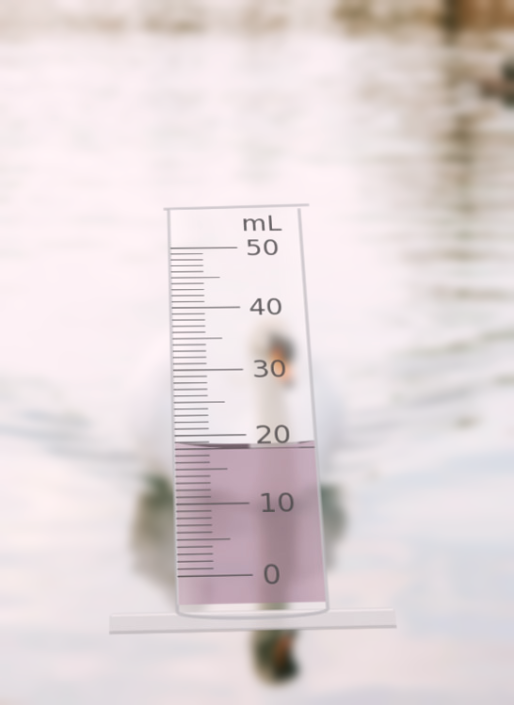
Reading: 18mL
